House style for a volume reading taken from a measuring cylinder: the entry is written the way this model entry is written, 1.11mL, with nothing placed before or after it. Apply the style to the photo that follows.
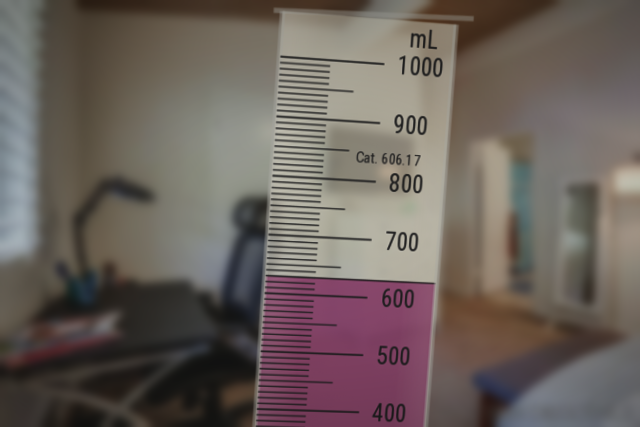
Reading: 630mL
